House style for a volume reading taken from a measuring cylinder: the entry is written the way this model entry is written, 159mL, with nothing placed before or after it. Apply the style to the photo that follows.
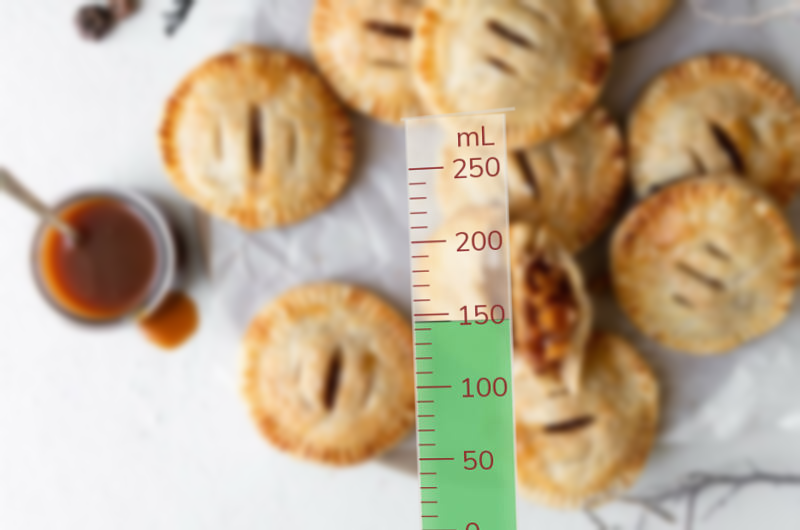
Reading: 145mL
